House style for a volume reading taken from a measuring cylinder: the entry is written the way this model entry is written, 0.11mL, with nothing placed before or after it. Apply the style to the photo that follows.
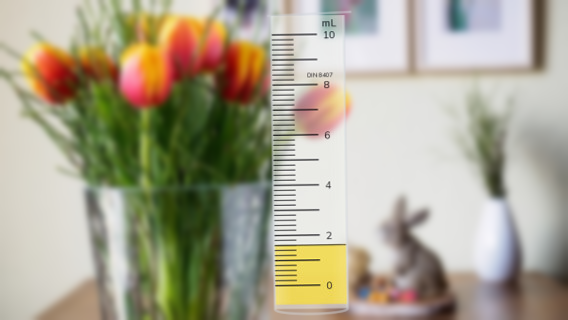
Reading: 1.6mL
